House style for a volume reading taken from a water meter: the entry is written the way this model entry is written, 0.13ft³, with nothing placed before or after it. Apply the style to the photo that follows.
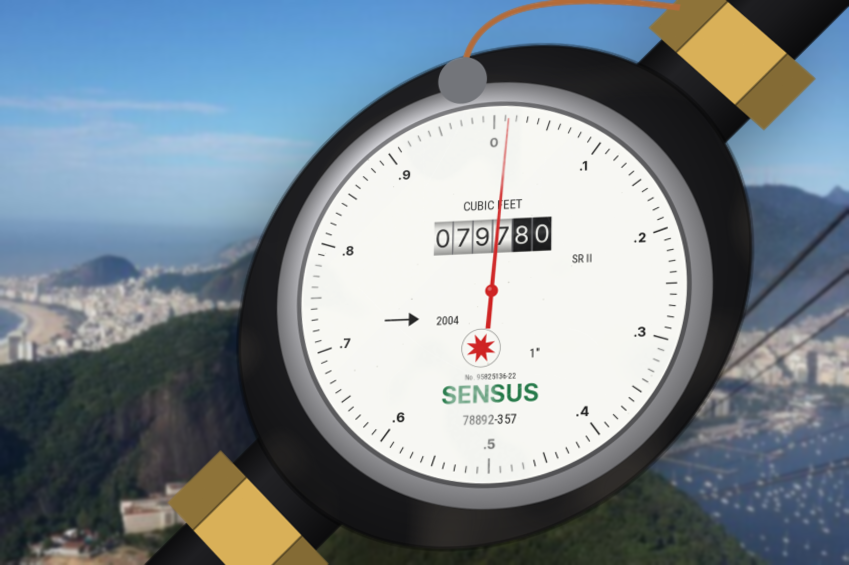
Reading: 79780.01ft³
